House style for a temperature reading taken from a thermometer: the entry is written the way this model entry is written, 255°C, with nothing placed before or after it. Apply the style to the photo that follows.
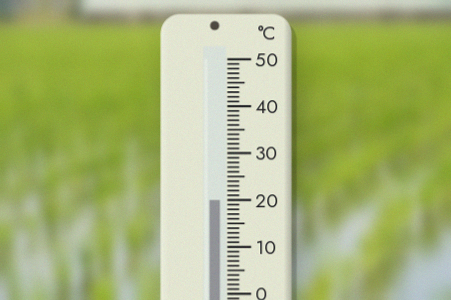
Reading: 20°C
